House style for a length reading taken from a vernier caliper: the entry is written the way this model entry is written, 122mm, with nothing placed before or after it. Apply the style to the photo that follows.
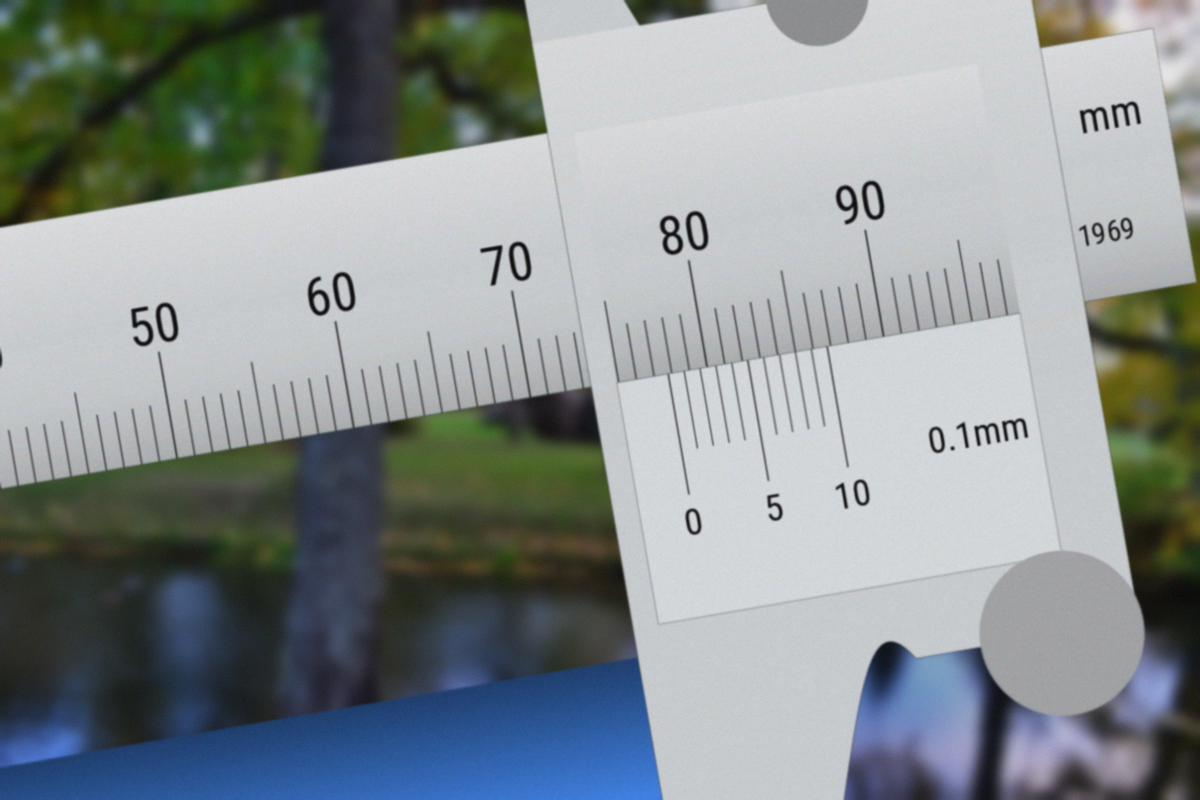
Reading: 77.8mm
